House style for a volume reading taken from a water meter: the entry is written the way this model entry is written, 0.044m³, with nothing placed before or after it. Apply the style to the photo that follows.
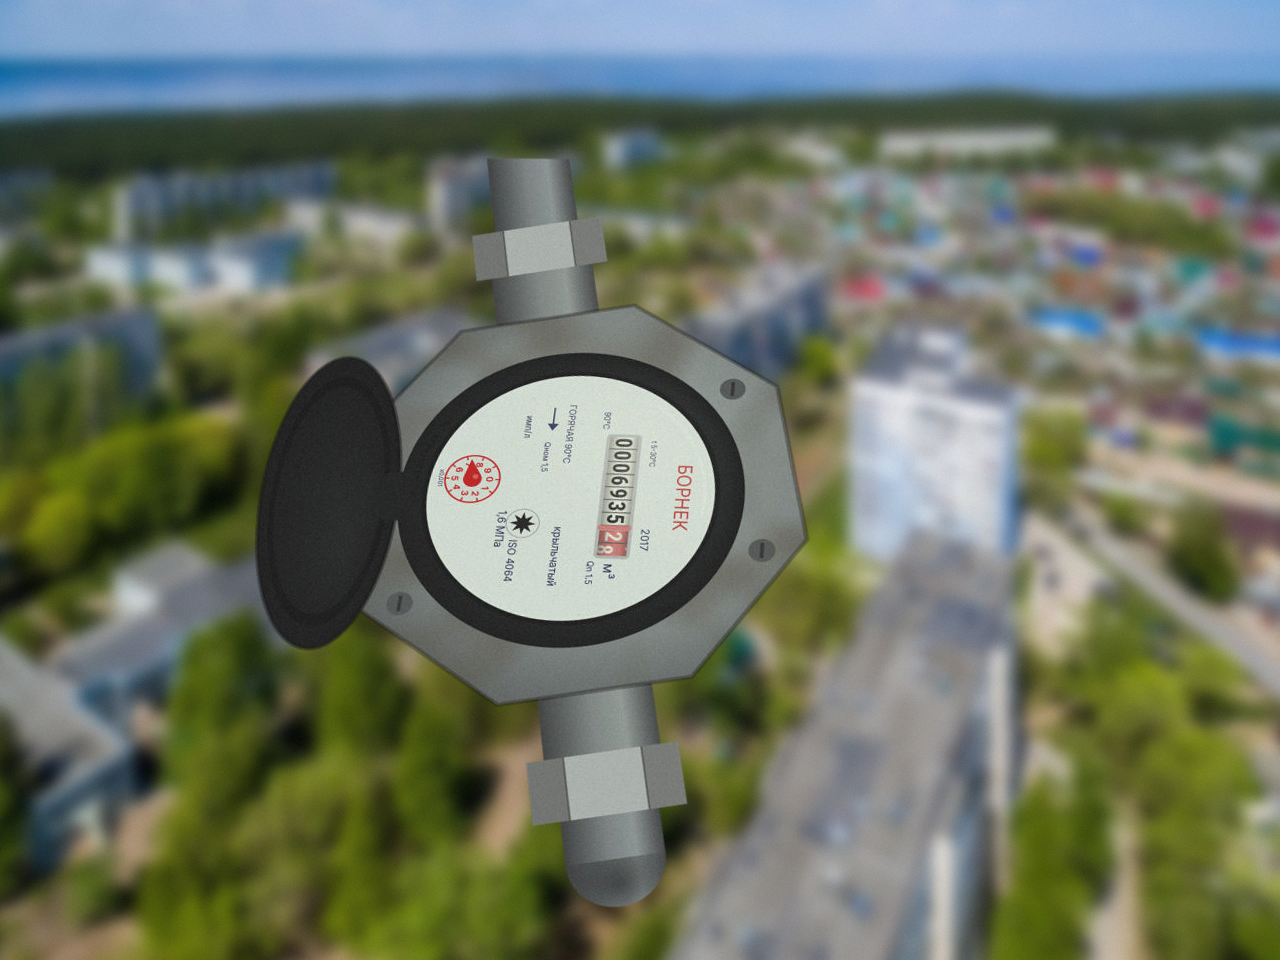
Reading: 6935.277m³
